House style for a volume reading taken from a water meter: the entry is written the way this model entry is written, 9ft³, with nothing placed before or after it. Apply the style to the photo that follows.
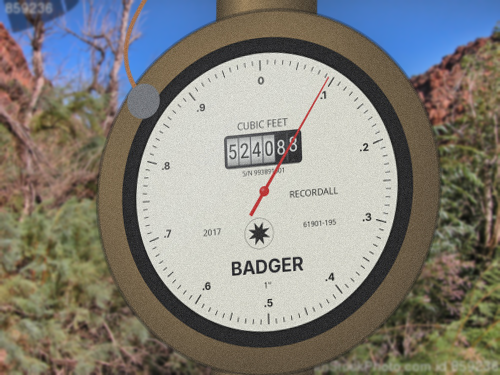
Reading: 524088.09ft³
